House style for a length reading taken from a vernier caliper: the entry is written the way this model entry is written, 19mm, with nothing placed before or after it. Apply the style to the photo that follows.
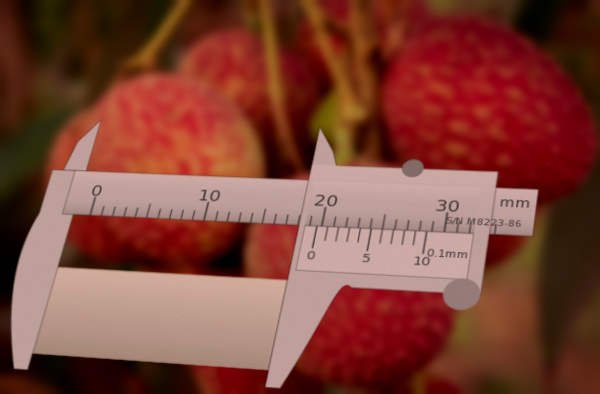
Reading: 19.6mm
